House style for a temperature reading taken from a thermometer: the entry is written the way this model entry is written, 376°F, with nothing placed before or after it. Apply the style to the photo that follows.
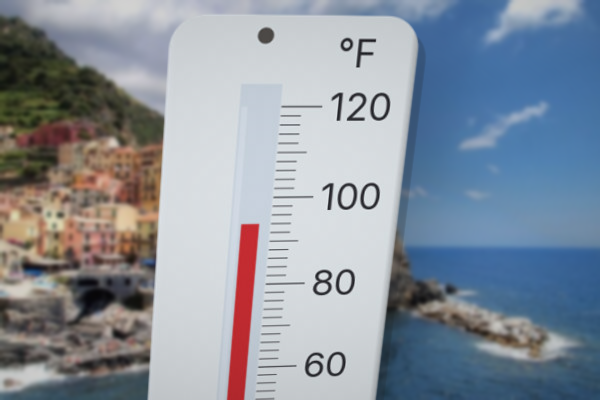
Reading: 94°F
